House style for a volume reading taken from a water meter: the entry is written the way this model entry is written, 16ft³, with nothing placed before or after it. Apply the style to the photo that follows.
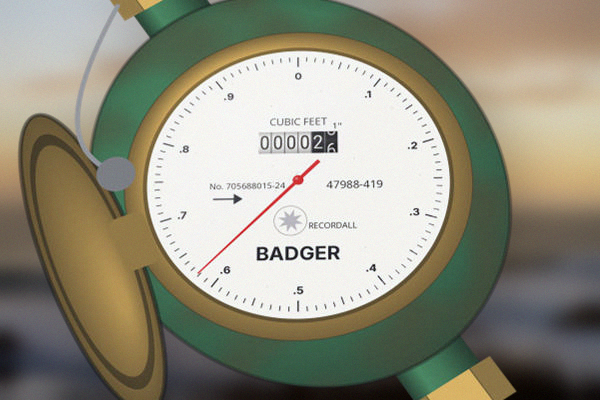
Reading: 25.62ft³
